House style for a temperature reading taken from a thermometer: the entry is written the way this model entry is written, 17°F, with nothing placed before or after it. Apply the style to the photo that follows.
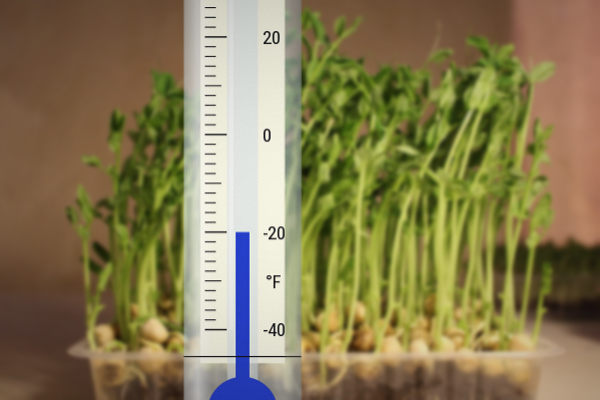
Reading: -20°F
